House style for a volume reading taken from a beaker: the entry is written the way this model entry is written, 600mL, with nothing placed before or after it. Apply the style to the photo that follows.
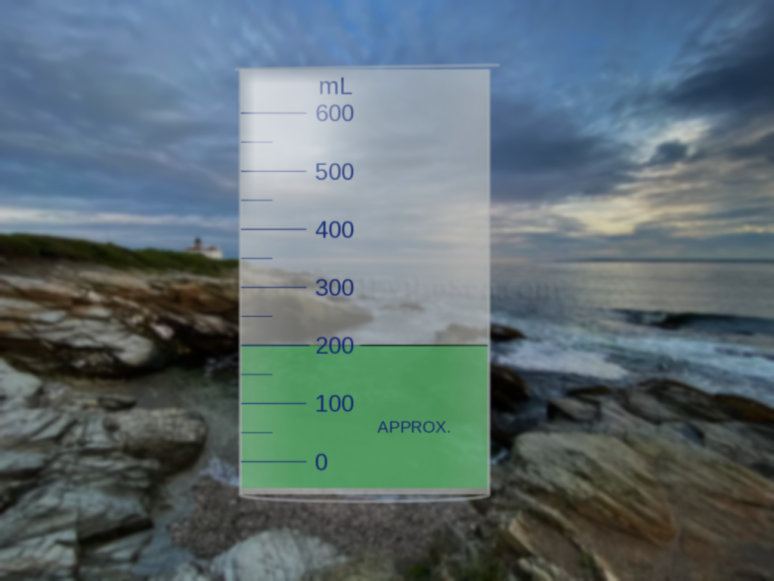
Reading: 200mL
